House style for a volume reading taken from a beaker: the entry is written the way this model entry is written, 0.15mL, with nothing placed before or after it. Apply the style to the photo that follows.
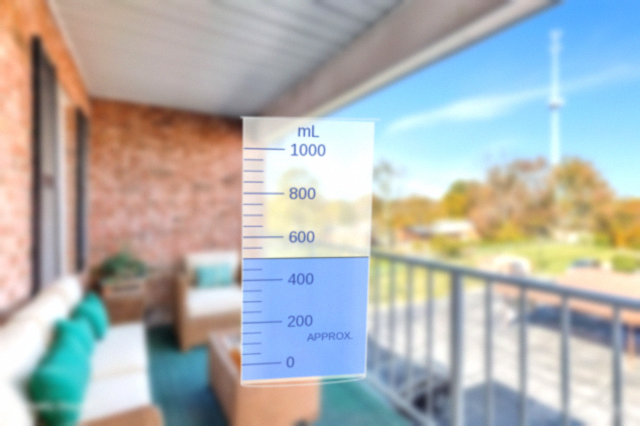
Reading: 500mL
